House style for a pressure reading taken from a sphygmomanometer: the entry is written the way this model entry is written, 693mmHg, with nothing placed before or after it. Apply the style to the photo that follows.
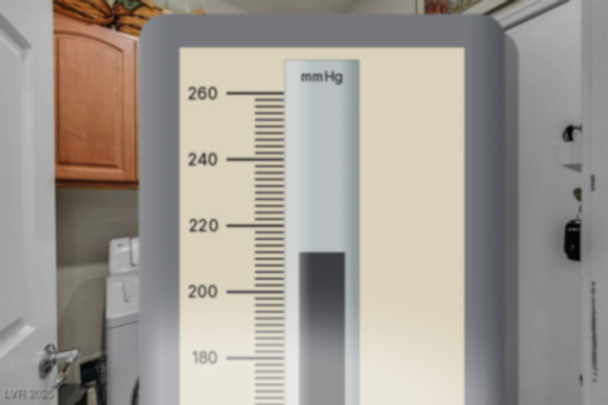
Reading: 212mmHg
